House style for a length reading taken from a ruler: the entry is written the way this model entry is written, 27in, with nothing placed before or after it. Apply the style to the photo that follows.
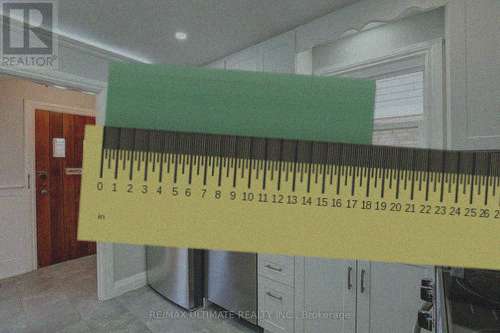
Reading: 18in
